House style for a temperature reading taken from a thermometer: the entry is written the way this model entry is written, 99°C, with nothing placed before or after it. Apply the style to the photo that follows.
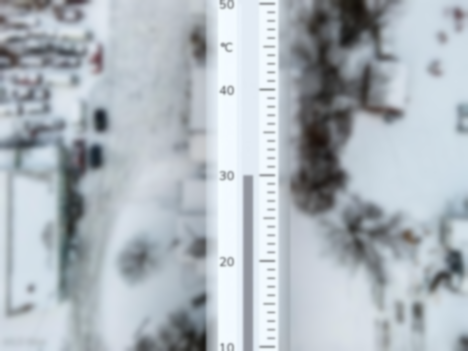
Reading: 30°C
